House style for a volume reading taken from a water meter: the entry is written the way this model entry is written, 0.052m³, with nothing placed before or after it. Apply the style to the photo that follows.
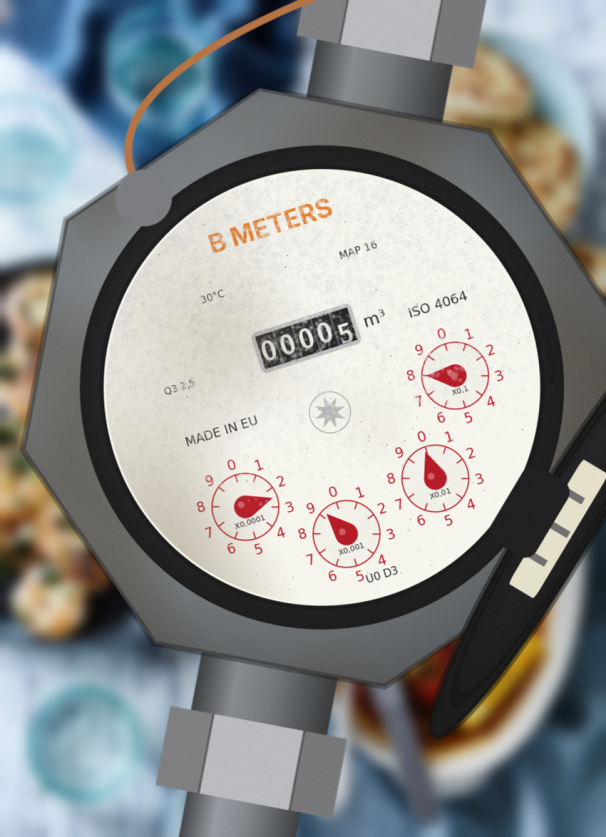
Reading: 4.7992m³
